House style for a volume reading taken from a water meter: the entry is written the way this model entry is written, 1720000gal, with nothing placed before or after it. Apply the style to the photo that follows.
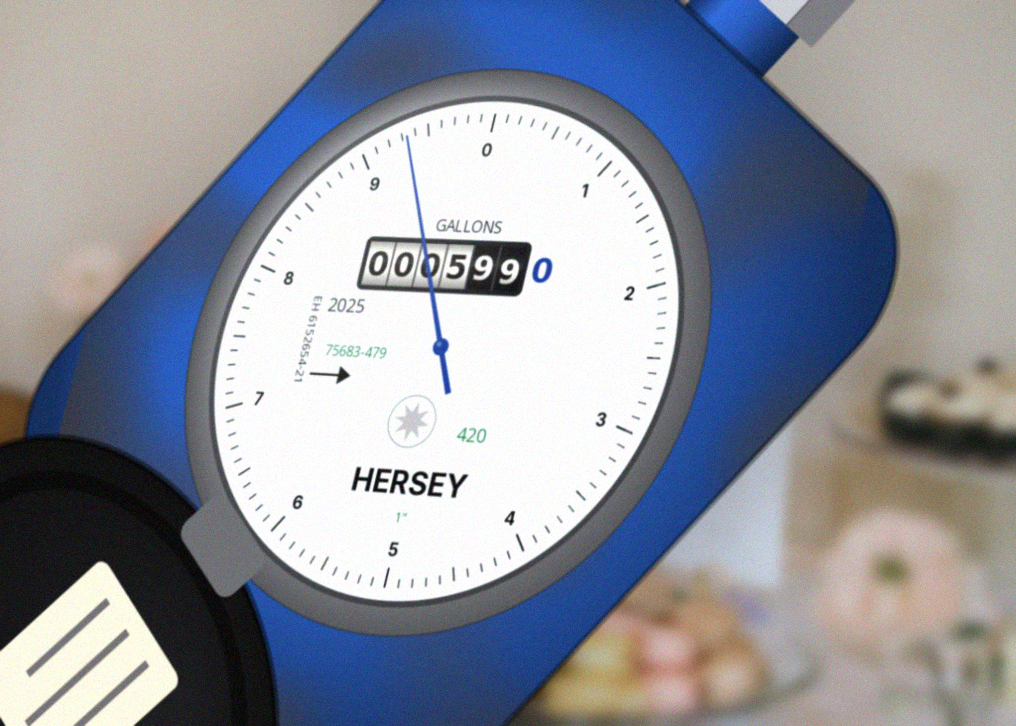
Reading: 5989.3gal
